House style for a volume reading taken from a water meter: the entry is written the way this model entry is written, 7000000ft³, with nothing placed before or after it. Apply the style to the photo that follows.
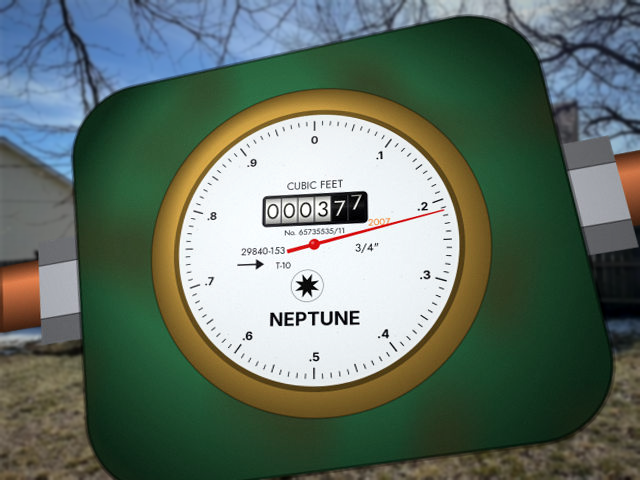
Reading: 377.21ft³
